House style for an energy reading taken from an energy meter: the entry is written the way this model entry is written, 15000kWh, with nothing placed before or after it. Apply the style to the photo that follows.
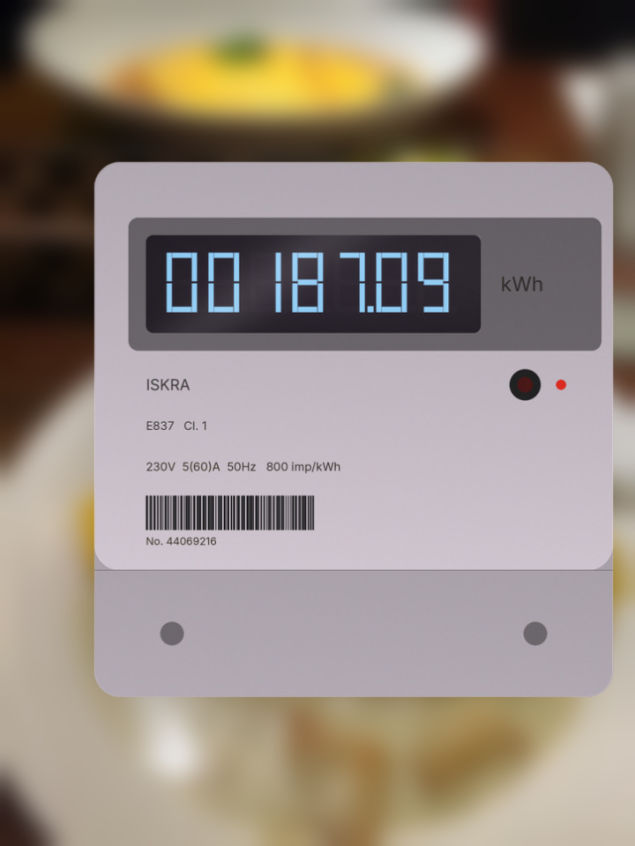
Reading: 187.09kWh
